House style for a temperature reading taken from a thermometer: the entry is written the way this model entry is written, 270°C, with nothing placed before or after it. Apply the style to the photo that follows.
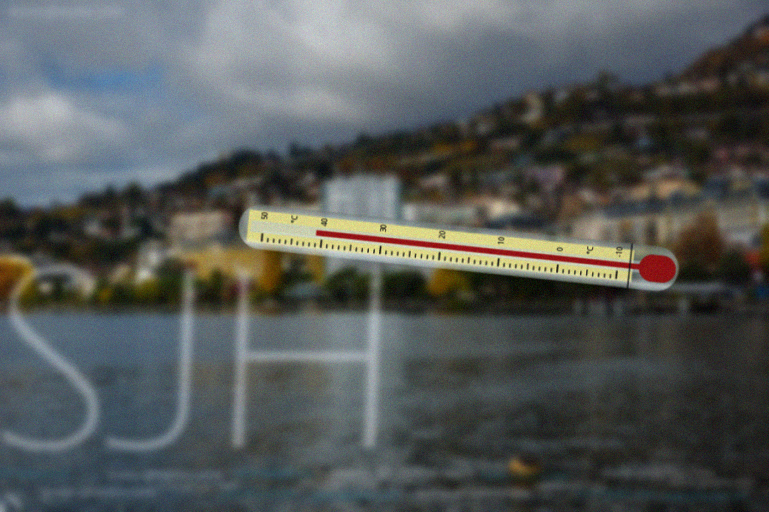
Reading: 41°C
